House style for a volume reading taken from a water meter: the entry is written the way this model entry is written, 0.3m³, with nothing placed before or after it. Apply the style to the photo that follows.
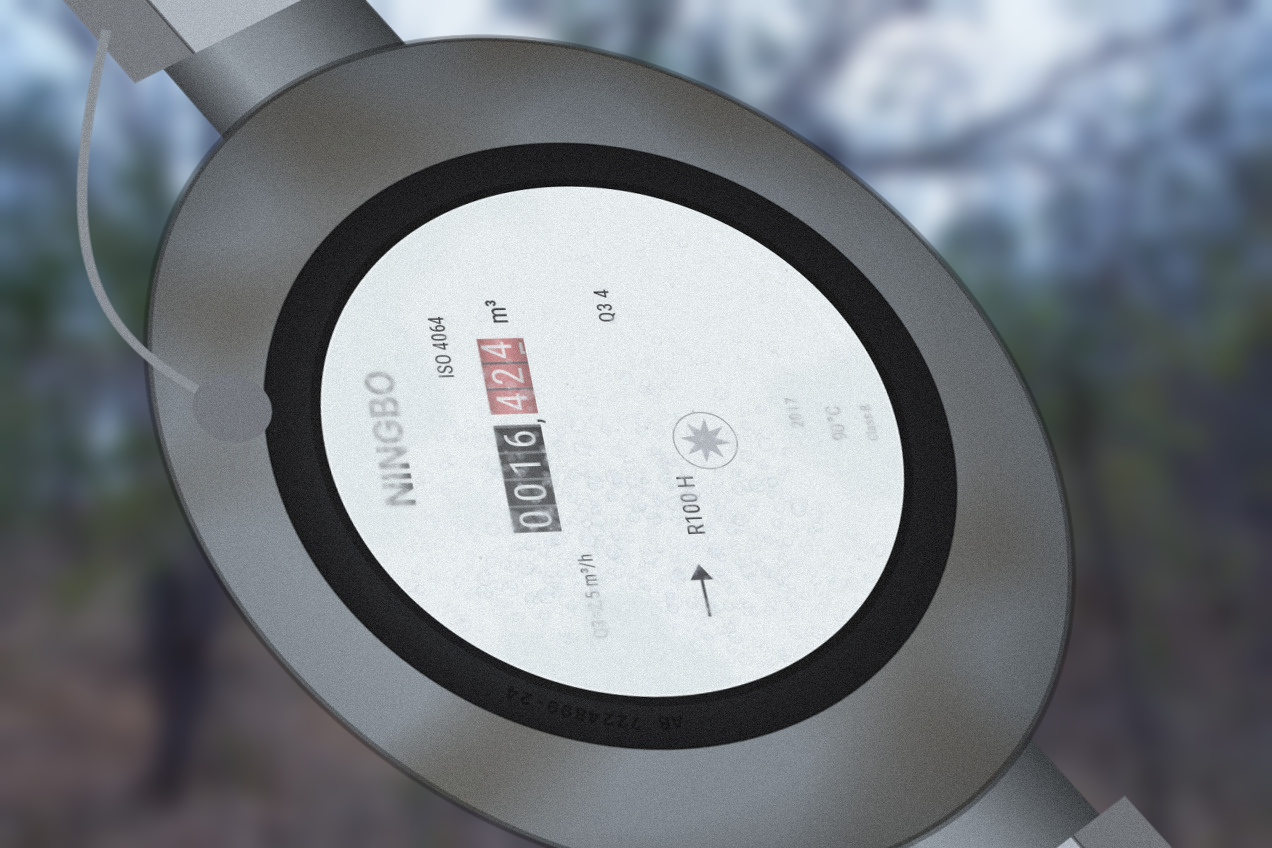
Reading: 16.424m³
